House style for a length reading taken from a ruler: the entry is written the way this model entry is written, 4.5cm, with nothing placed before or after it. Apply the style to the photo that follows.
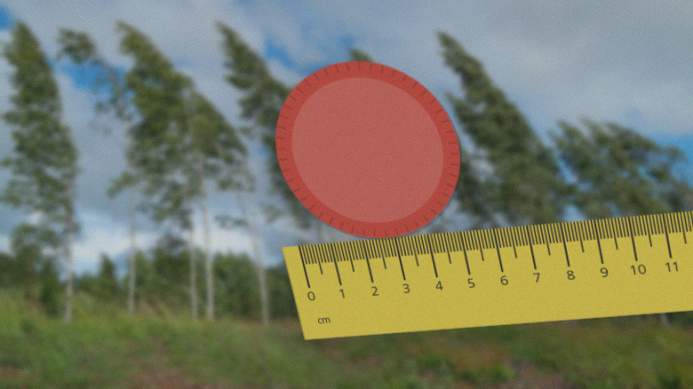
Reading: 5.5cm
